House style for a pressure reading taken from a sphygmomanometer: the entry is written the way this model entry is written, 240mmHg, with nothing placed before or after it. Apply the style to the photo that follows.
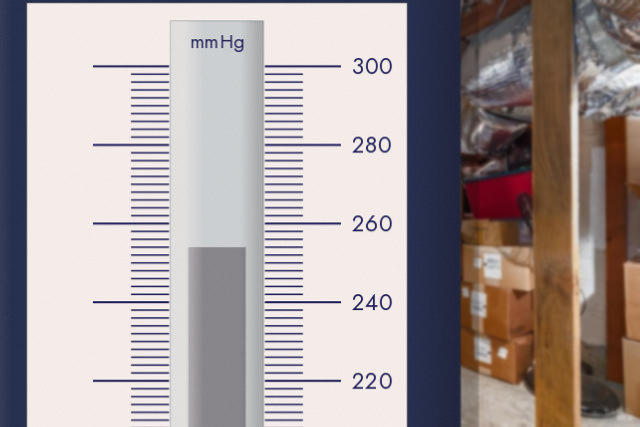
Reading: 254mmHg
